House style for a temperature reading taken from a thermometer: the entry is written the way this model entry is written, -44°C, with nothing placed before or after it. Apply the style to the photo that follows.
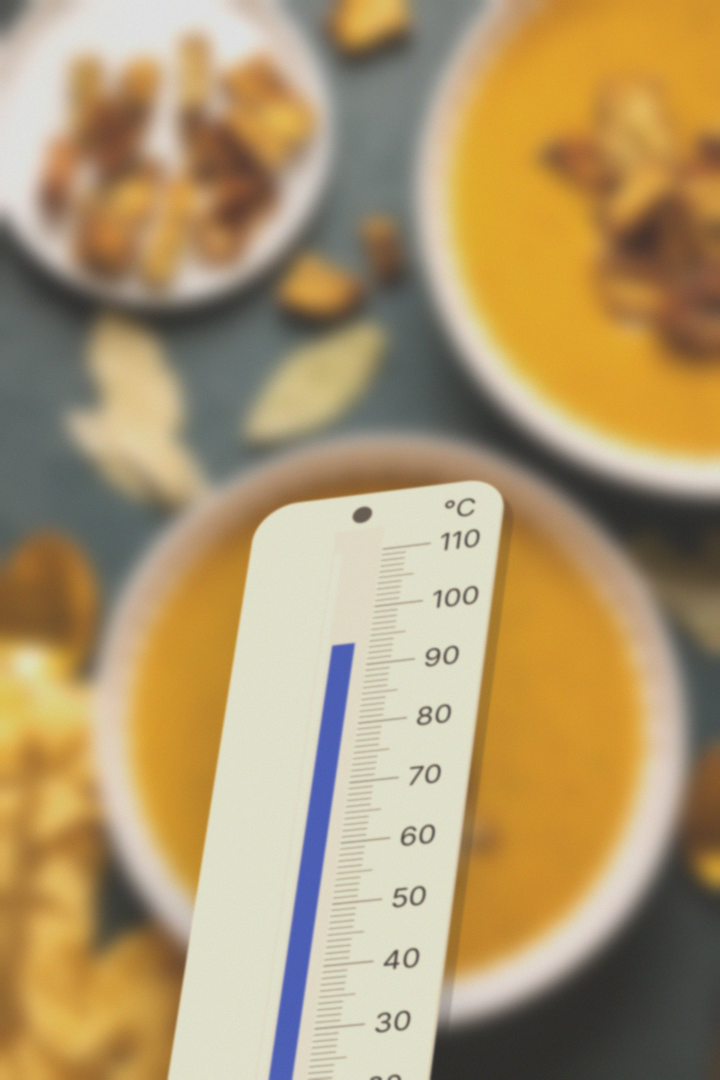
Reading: 94°C
